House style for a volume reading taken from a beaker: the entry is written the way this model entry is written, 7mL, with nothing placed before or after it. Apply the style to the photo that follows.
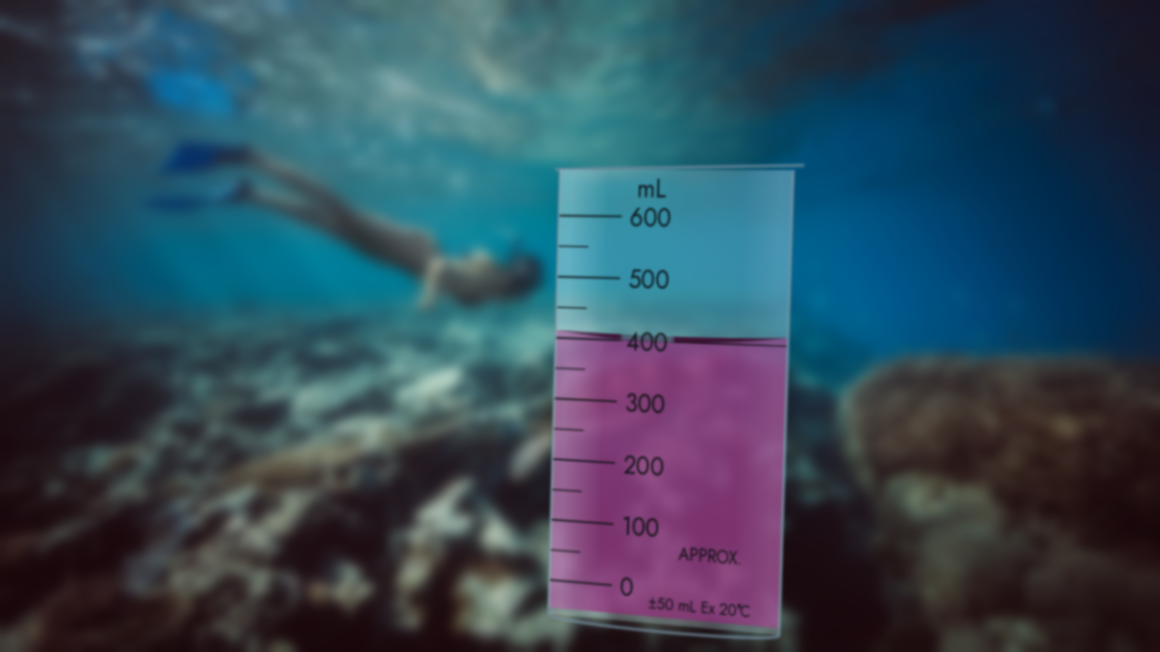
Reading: 400mL
